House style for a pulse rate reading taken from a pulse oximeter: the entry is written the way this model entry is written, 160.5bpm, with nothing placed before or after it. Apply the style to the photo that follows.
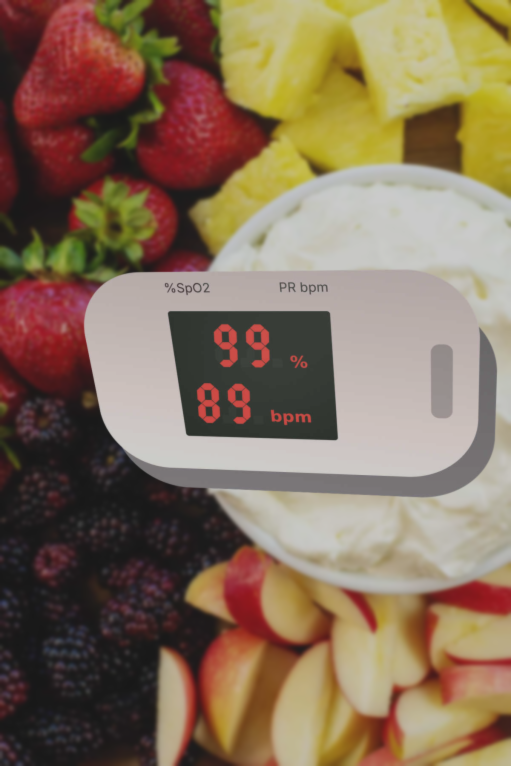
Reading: 89bpm
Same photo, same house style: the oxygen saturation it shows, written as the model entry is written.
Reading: 99%
